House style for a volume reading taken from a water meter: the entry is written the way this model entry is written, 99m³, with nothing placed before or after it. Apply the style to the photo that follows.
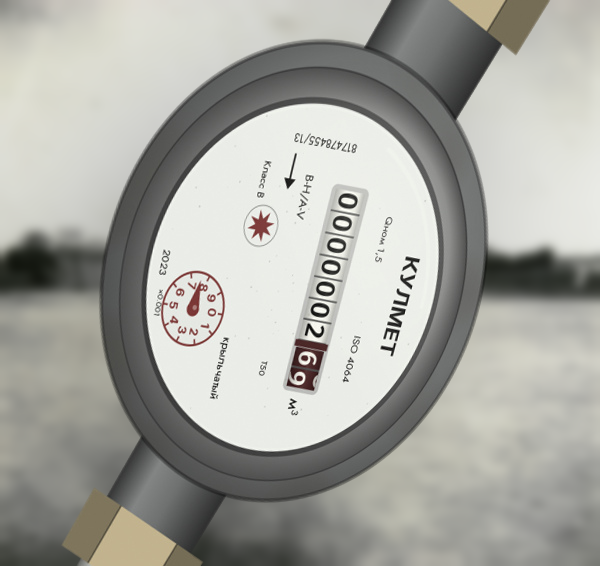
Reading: 2.687m³
